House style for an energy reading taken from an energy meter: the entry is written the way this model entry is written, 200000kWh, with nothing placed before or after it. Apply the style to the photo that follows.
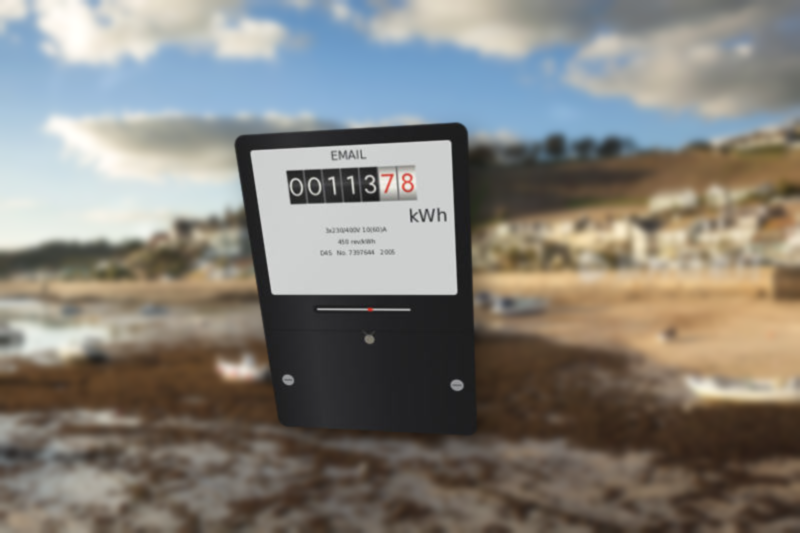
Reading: 113.78kWh
